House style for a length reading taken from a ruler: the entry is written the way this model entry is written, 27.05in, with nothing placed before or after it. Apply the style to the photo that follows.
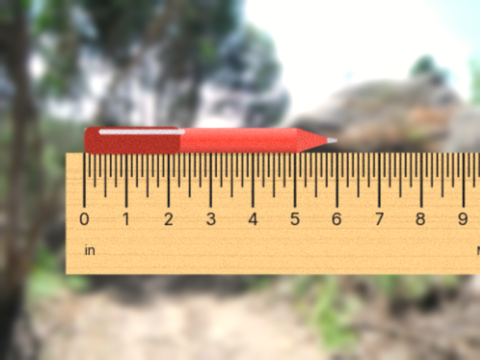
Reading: 6in
